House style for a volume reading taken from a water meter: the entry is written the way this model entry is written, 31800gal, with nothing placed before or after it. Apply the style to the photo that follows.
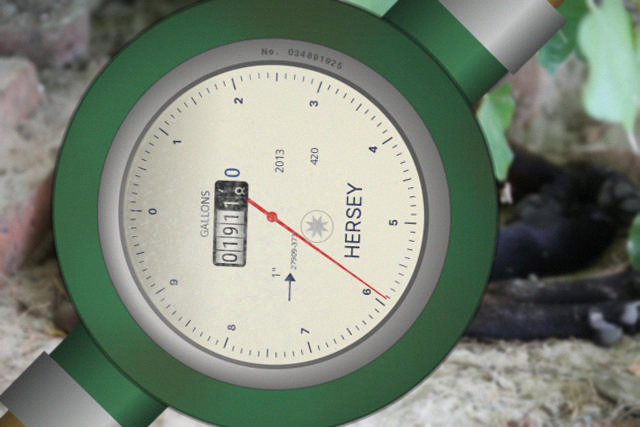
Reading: 191175.9gal
